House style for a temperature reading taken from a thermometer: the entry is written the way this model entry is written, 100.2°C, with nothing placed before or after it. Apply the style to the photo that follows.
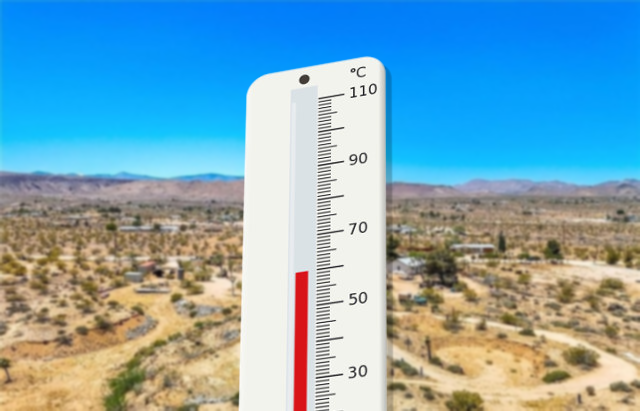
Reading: 60°C
